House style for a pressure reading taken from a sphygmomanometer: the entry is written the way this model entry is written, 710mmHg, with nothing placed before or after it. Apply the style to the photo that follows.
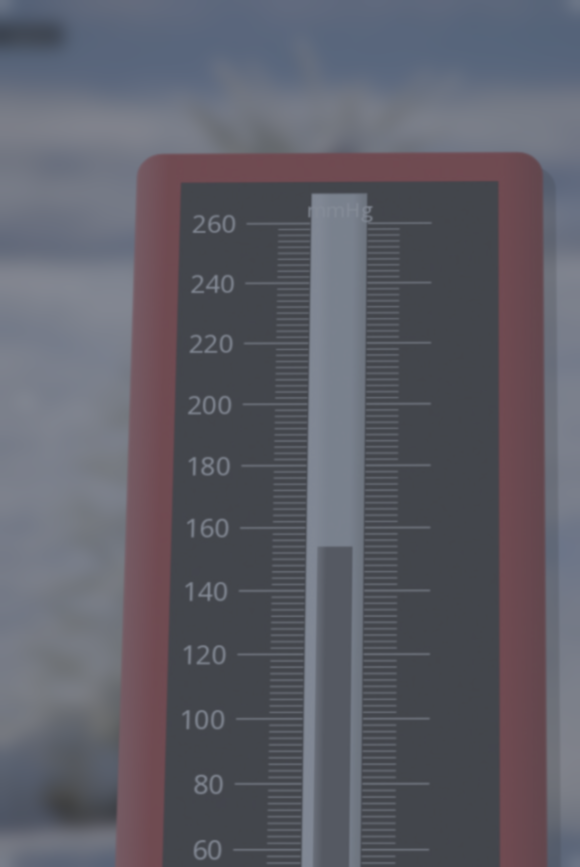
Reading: 154mmHg
